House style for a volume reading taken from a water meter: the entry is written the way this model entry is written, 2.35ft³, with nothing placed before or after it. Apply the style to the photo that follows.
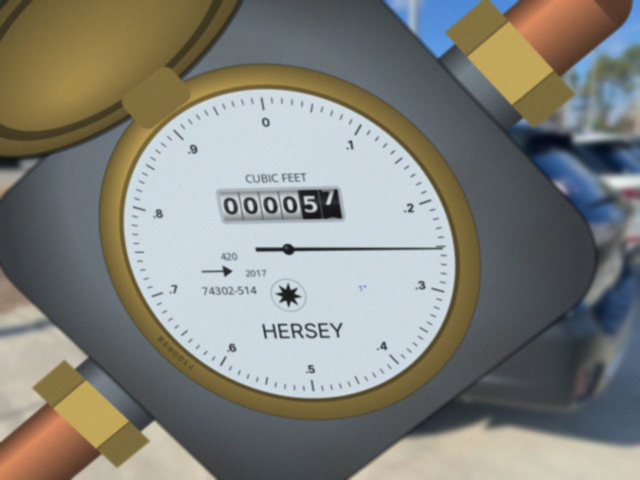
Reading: 57.25ft³
